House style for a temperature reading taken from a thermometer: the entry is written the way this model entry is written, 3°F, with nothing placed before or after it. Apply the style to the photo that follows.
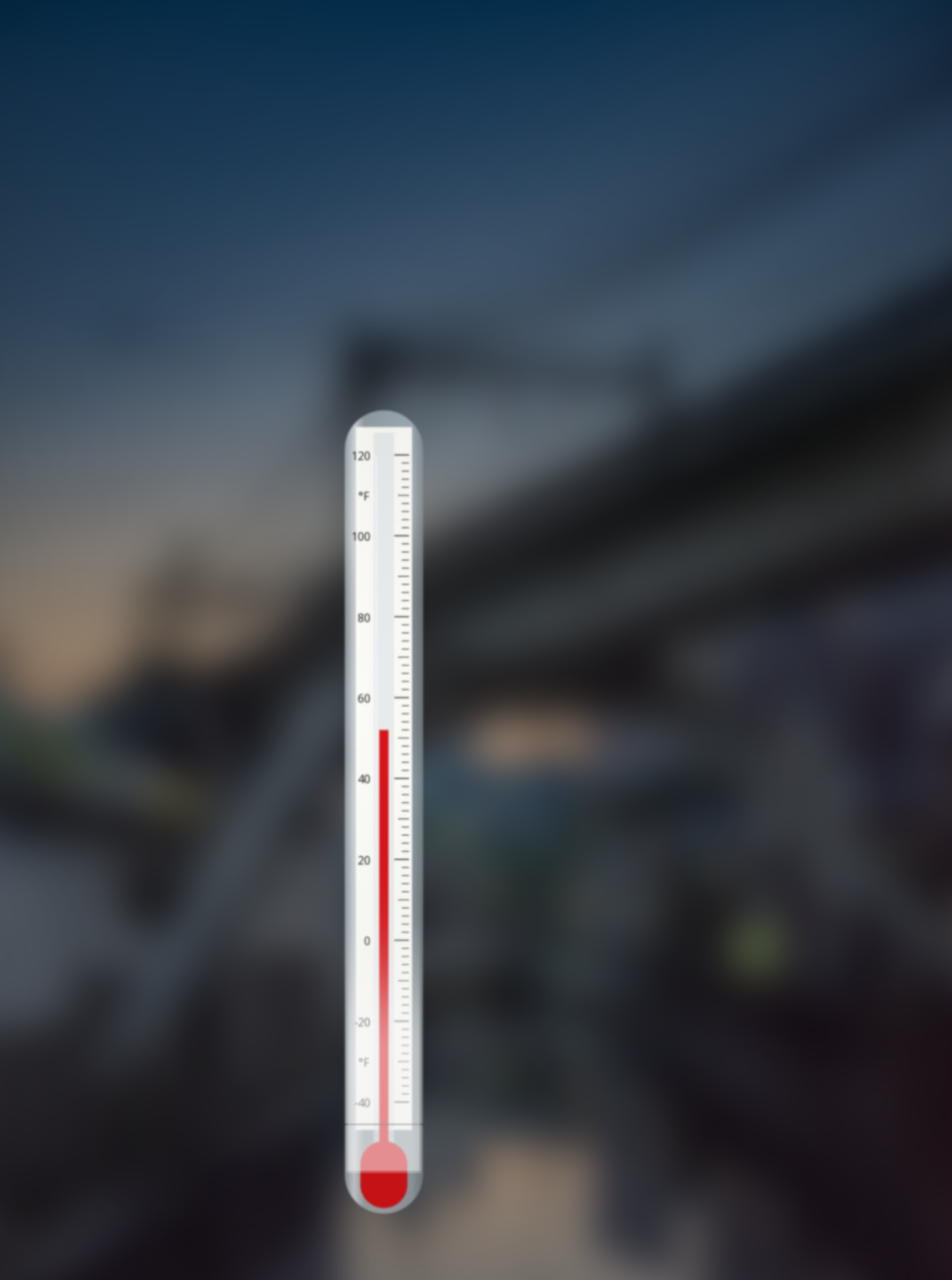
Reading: 52°F
